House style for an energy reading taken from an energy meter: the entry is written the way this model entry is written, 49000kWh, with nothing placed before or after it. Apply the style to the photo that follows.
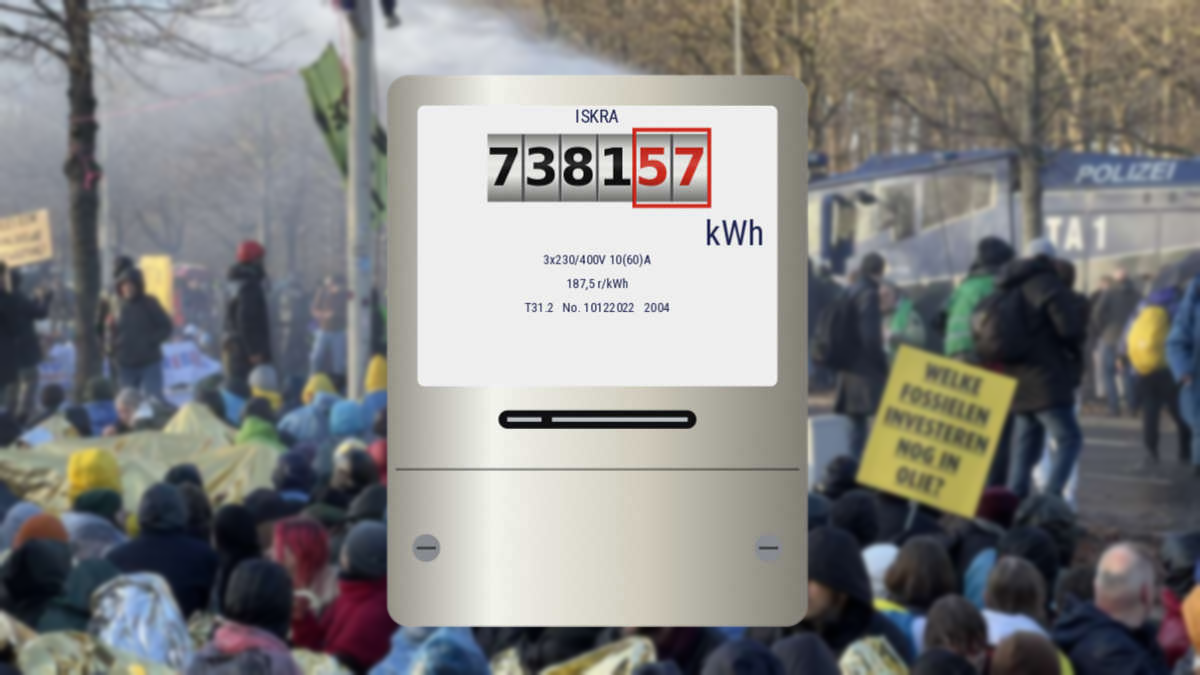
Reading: 7381.57kWh
